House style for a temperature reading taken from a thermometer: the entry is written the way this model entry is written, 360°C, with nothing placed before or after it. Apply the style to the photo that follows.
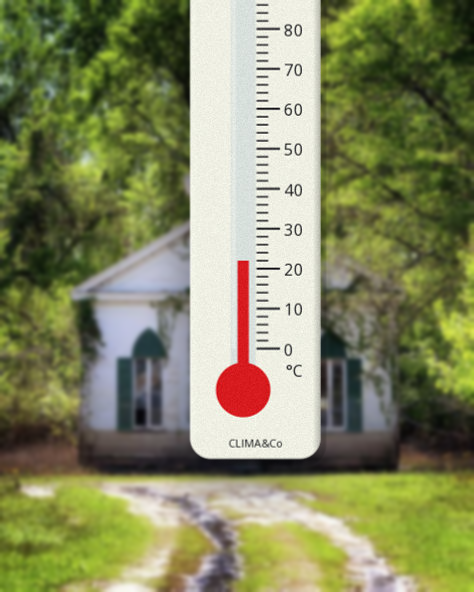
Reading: 22°C
